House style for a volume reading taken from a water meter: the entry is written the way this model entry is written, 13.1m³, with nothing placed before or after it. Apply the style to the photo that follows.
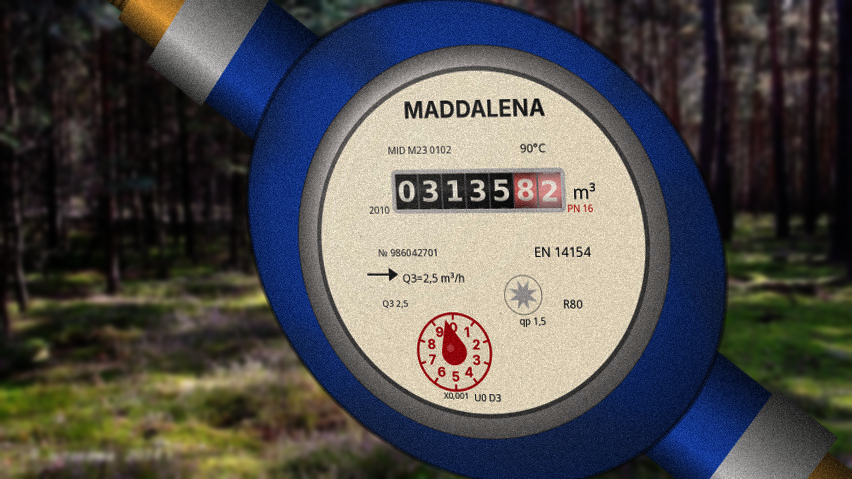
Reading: 3135.819m³
